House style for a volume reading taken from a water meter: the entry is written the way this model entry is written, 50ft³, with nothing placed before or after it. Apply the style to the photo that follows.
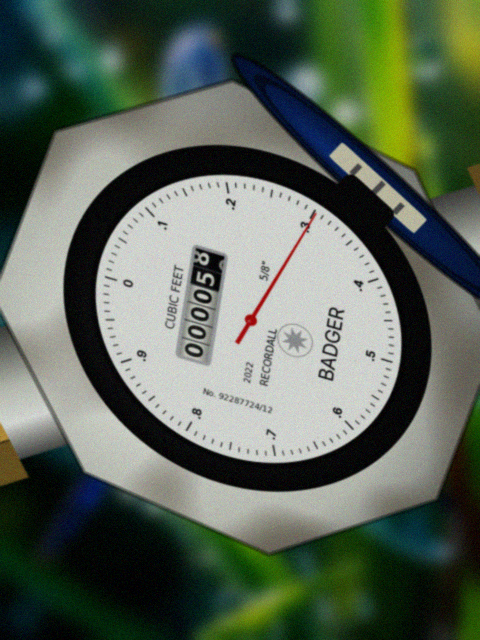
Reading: 58.30ft³
